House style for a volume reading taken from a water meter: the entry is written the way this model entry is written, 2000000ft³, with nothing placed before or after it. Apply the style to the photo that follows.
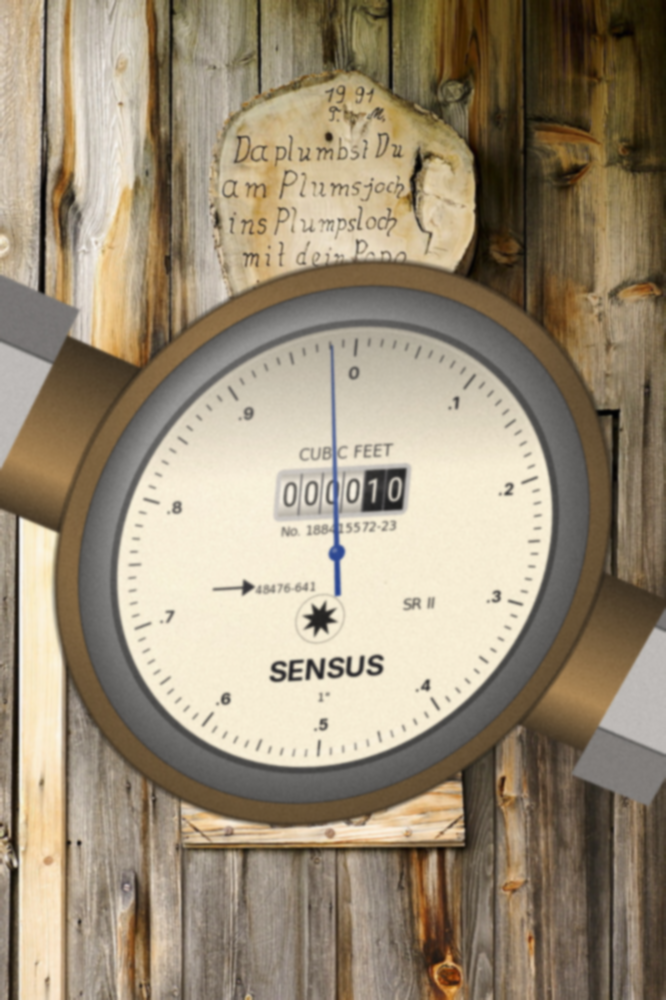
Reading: 9.98ft³
